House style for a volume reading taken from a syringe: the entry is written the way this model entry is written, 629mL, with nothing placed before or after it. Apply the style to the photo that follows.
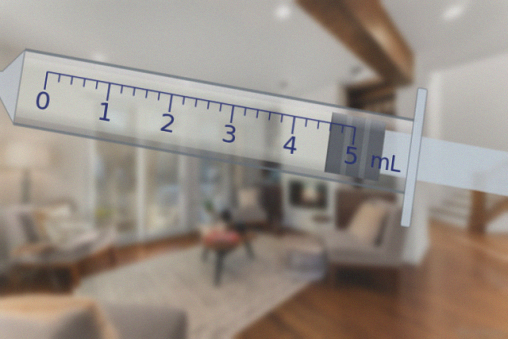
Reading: 4.6mL
